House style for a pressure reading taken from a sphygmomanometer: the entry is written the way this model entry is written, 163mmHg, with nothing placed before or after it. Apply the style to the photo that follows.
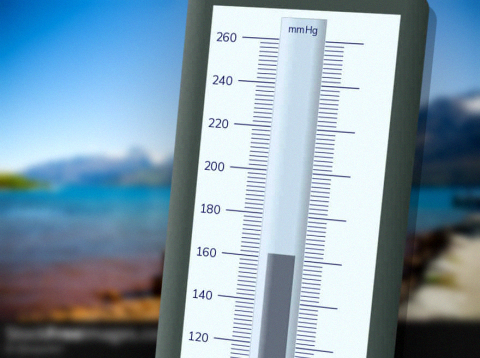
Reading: 162mmHg
